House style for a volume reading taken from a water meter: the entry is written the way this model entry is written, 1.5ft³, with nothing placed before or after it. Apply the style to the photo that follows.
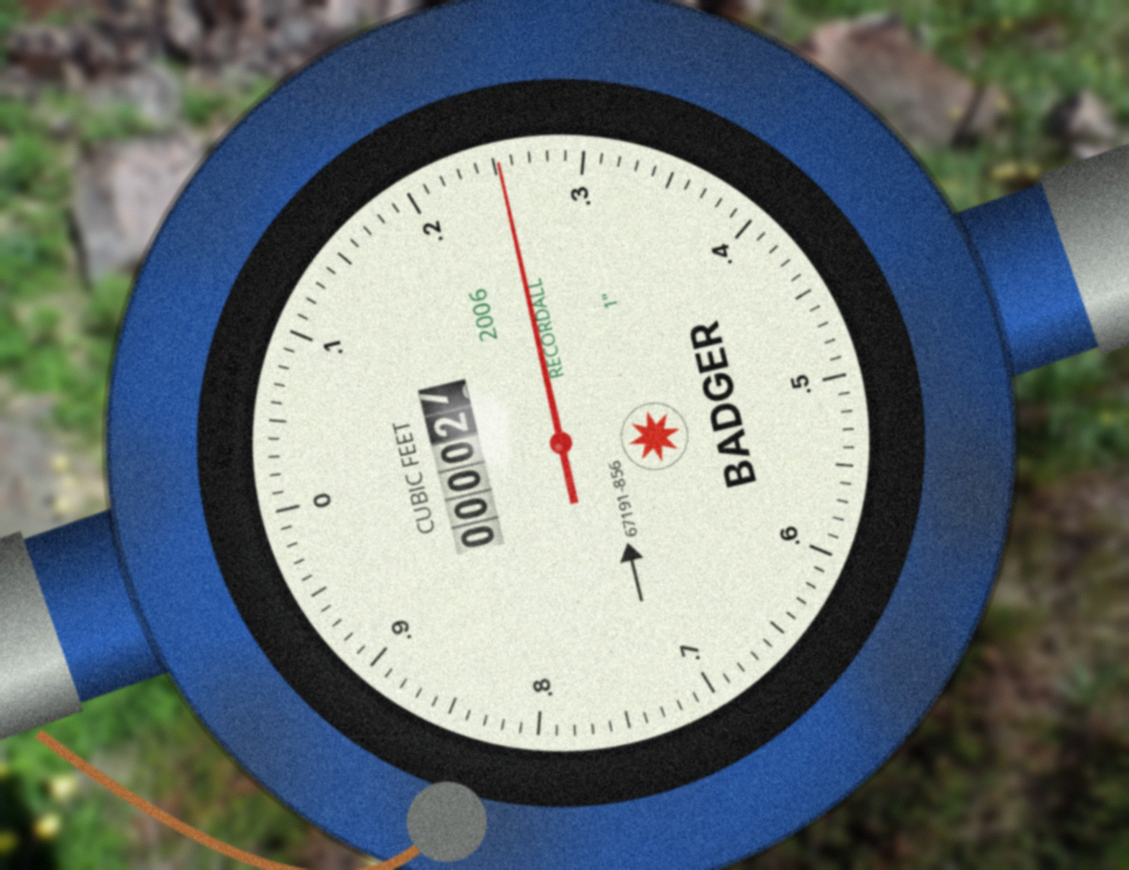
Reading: 27.25ft³
